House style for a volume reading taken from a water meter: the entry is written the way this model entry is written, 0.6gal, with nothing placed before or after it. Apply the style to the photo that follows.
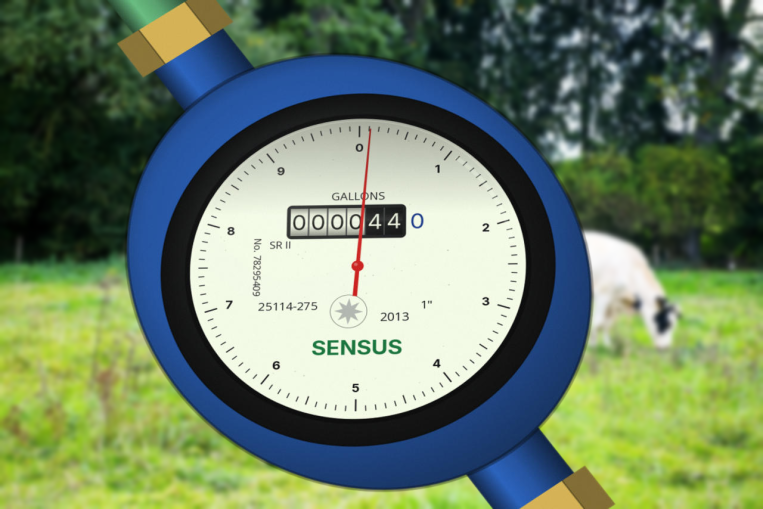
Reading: 440.1gal
